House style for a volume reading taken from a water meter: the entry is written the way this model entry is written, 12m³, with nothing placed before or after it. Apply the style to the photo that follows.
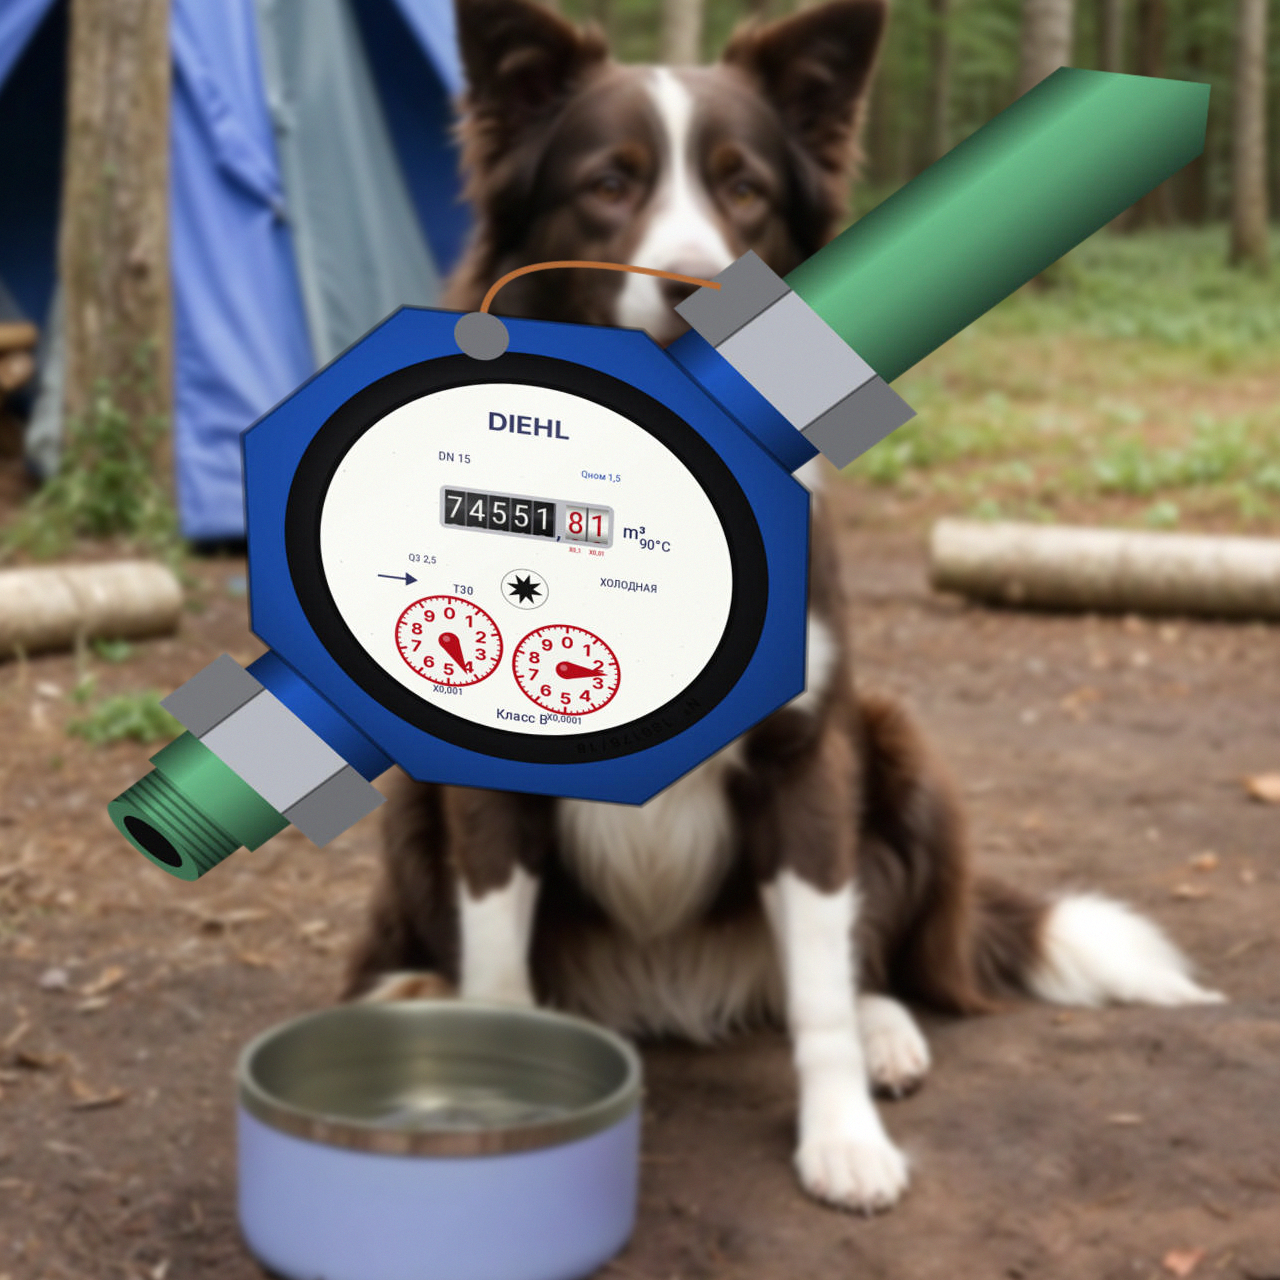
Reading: 74551.8142m³
